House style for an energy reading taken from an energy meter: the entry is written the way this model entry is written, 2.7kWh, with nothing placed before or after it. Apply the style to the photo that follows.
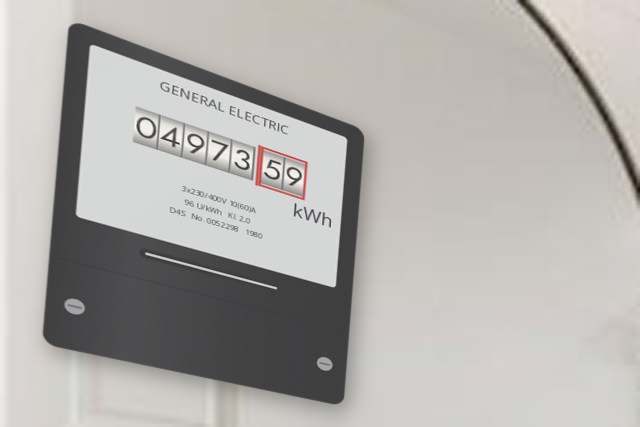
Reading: 4973.59kWh
